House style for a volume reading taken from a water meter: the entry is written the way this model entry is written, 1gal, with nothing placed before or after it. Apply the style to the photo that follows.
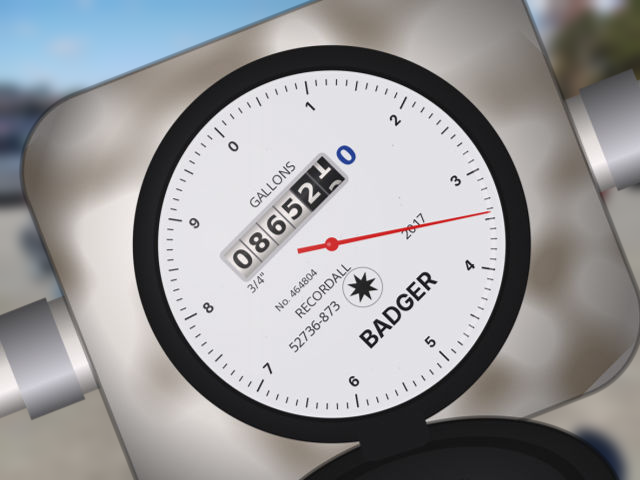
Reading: 865213.4gal
